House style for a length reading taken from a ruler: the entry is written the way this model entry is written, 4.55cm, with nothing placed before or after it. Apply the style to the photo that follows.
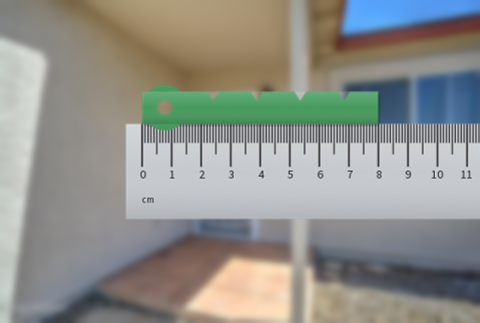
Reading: 8cm
